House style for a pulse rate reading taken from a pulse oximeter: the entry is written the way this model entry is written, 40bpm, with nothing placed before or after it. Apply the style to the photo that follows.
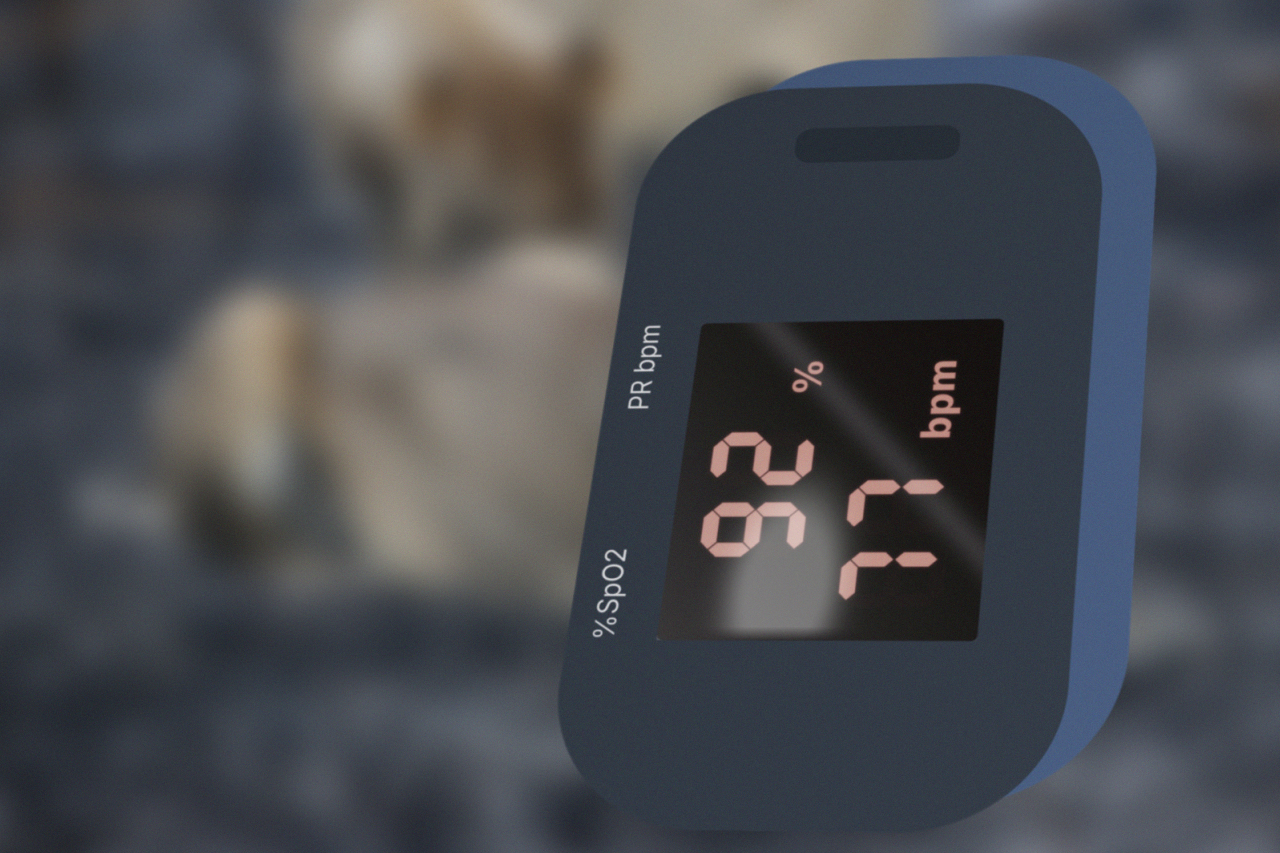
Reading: 77bpm
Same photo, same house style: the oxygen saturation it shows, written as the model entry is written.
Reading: 92%
